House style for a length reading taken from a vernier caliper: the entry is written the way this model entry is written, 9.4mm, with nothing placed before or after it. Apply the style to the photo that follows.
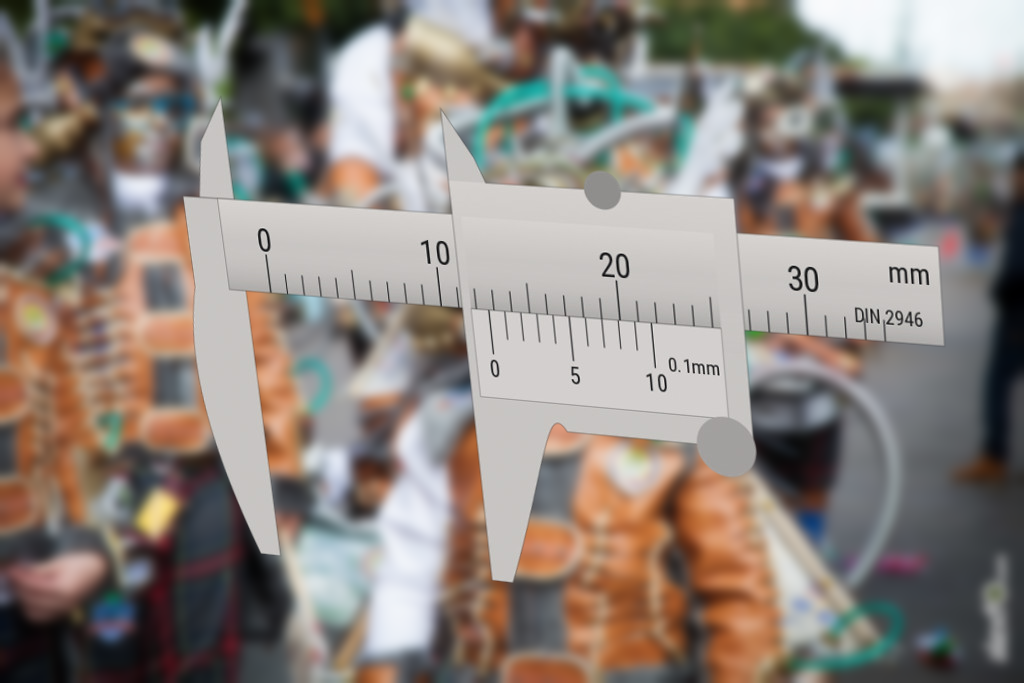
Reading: 12.7mm
